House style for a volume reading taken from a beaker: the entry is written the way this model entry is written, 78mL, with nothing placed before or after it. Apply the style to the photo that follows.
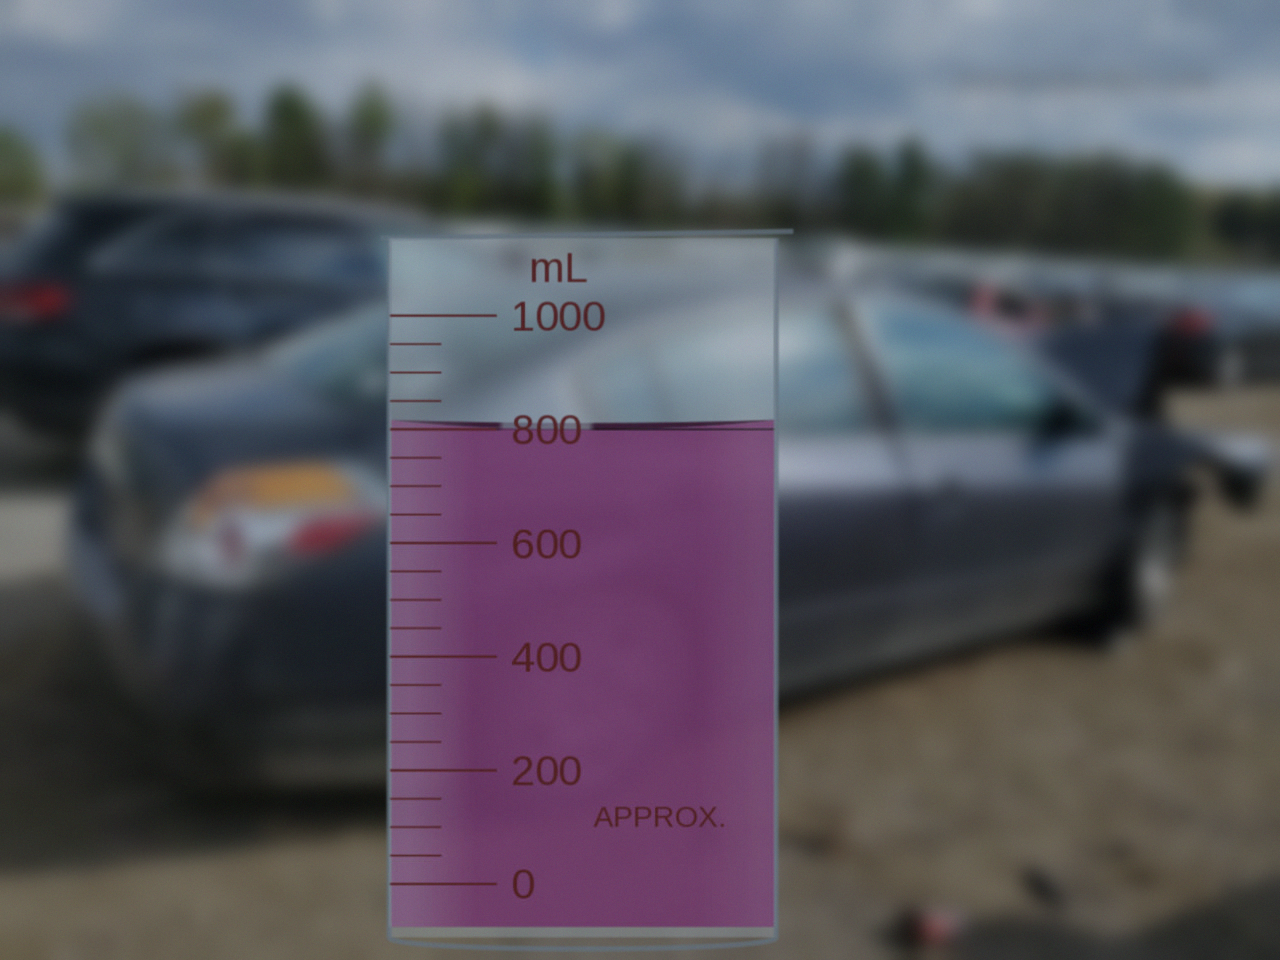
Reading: 800mL
